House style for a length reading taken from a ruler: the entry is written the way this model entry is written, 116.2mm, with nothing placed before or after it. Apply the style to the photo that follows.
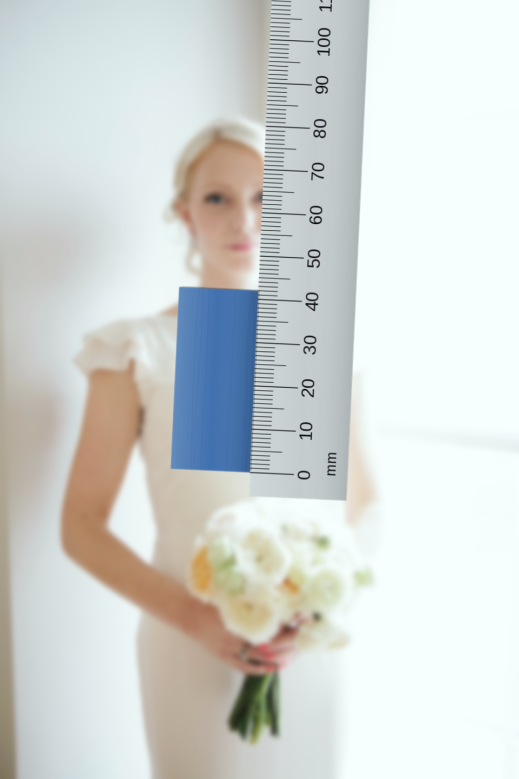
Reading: 42mm
